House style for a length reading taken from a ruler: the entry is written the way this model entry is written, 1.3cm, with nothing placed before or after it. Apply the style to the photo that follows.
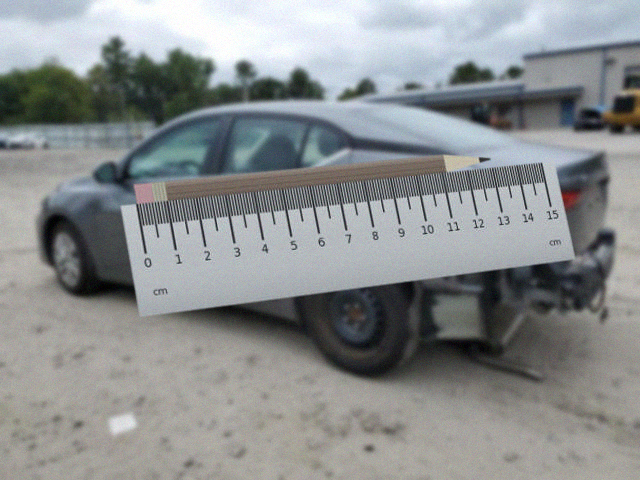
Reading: 13cm
